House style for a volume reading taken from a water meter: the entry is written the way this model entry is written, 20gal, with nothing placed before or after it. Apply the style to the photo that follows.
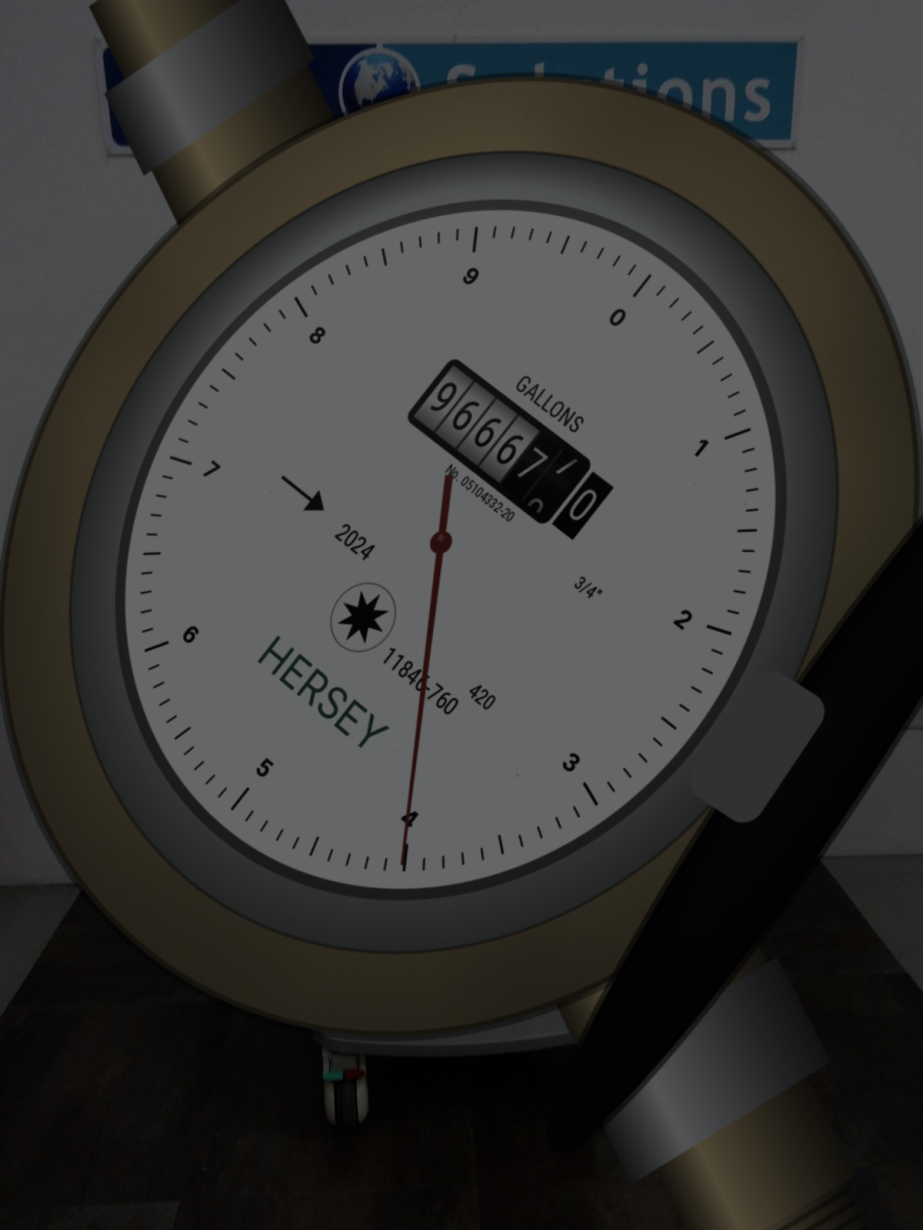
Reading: 9666774.0gal
